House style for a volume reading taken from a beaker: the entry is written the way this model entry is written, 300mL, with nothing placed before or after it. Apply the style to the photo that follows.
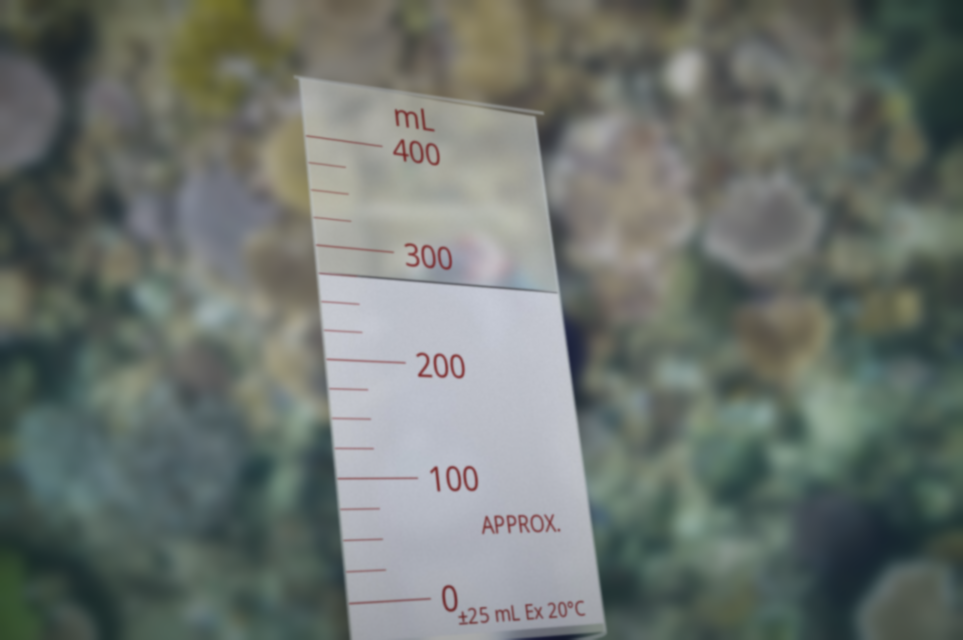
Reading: 275mL
